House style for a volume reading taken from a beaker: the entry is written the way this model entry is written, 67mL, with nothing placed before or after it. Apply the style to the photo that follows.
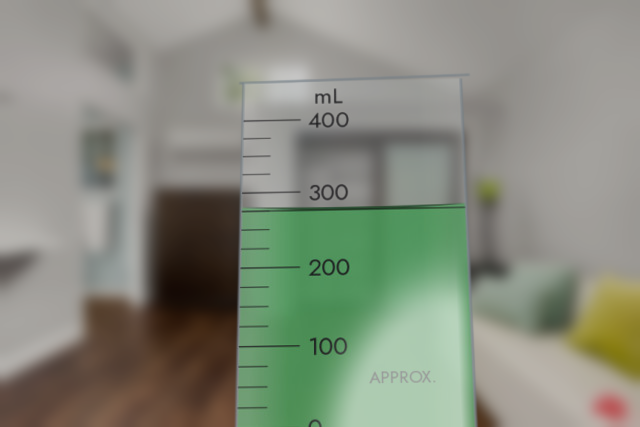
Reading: 275mL
